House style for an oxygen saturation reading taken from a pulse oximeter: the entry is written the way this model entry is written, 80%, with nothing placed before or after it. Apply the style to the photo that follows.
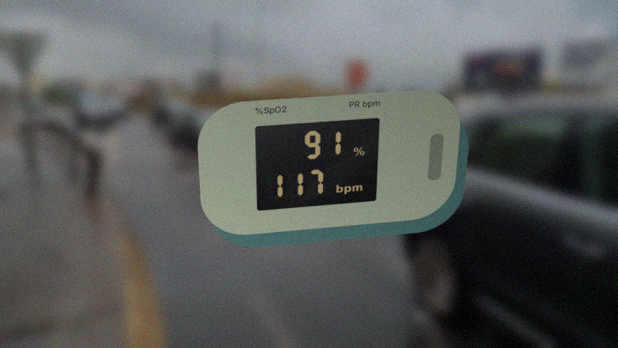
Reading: 91%
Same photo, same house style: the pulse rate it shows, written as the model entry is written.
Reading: 117bpm
